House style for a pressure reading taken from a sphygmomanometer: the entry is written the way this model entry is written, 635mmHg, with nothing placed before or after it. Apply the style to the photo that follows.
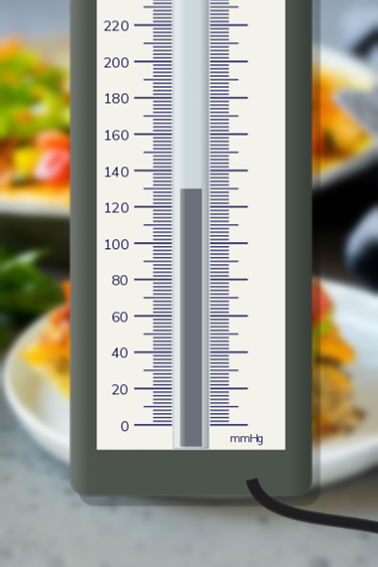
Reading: 130mmHg
